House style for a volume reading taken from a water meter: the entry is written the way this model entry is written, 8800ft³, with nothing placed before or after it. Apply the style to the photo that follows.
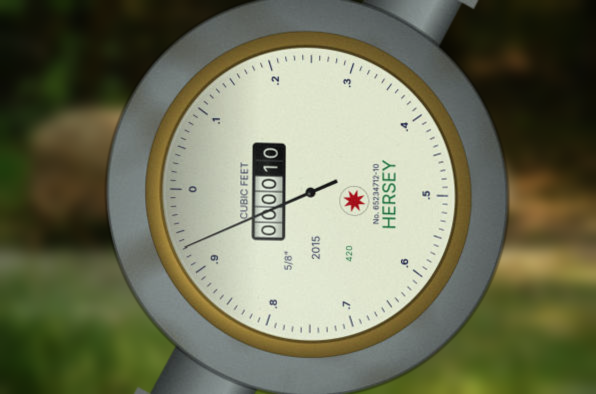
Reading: 9.93ft³
